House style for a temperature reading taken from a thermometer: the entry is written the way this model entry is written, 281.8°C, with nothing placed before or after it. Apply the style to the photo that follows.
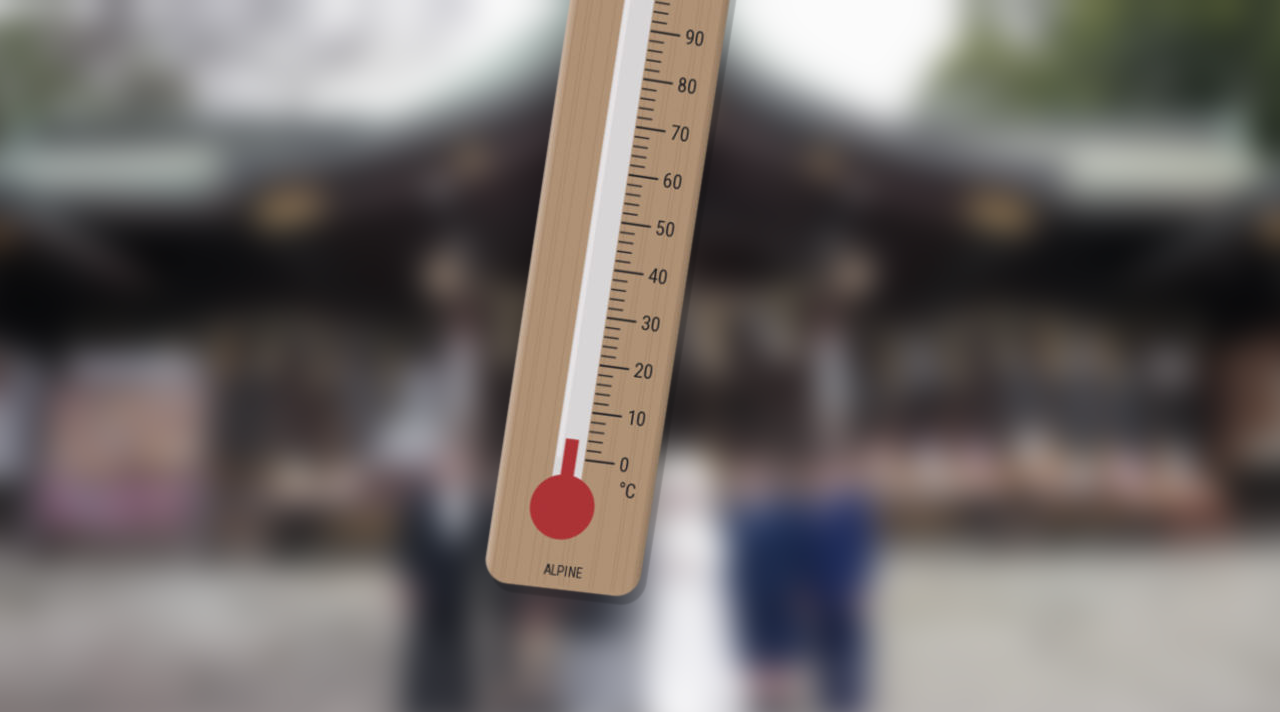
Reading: 4°C
